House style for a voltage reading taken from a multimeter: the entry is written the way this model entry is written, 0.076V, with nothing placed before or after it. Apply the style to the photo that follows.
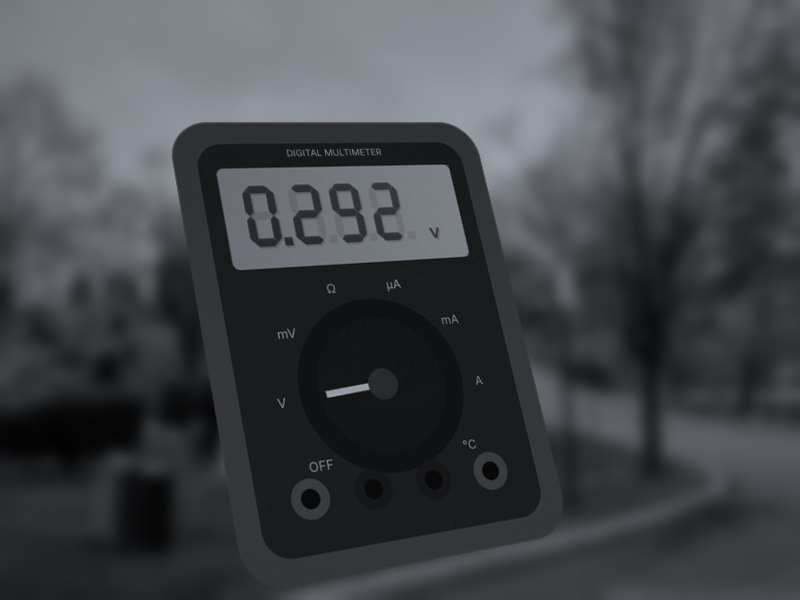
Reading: 0.292V
